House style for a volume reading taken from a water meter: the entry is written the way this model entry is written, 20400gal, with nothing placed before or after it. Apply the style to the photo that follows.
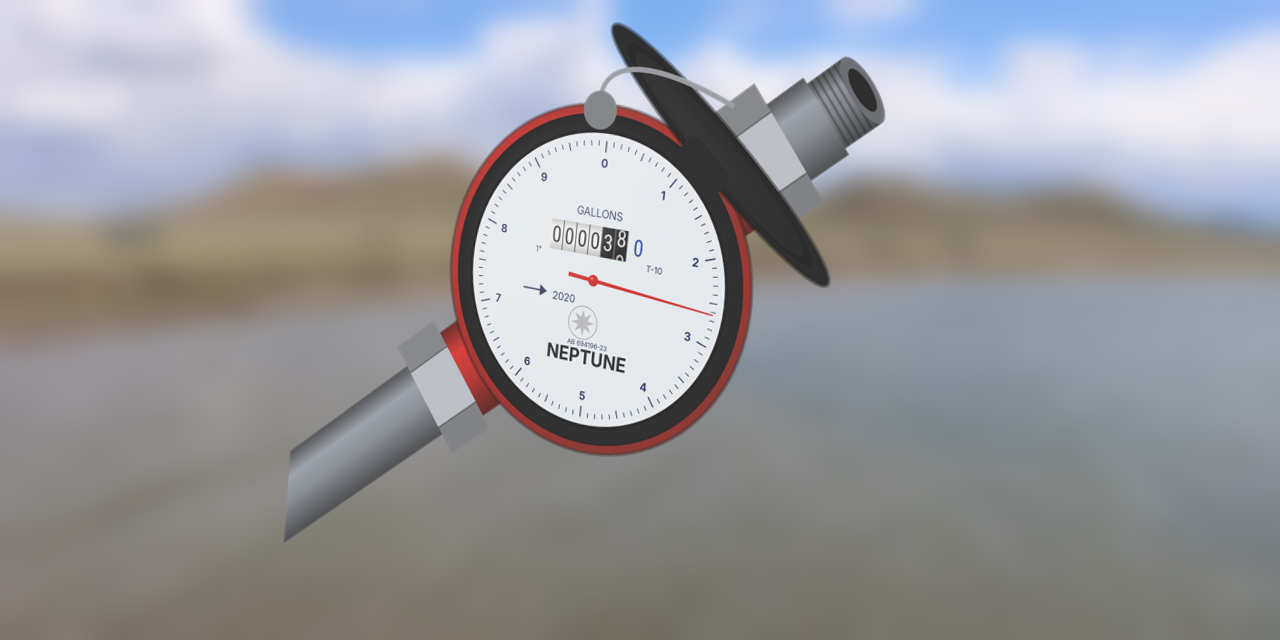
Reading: 382.6gal
